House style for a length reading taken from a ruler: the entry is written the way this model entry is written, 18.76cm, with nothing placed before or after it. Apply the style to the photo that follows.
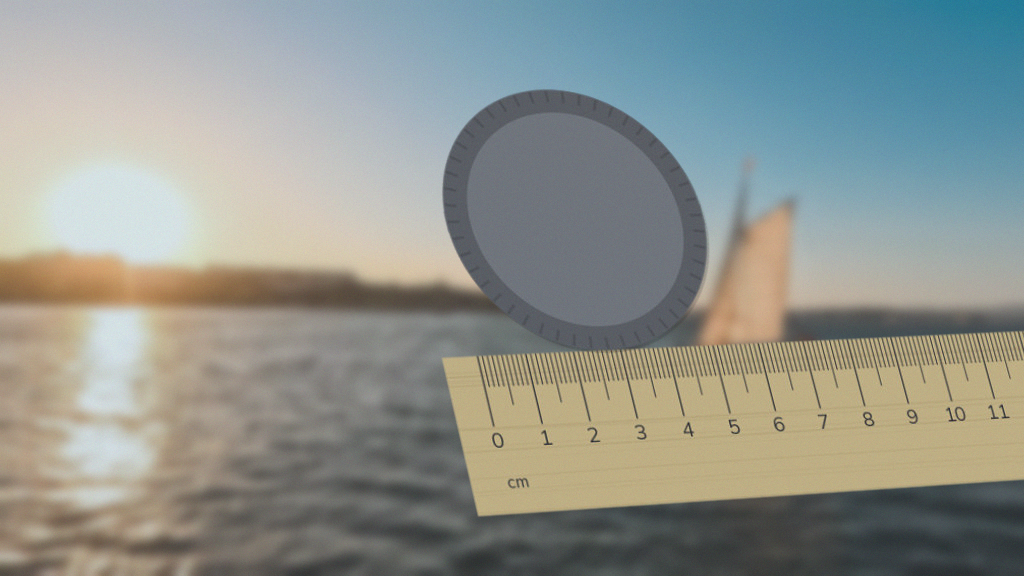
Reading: 5.5cm
